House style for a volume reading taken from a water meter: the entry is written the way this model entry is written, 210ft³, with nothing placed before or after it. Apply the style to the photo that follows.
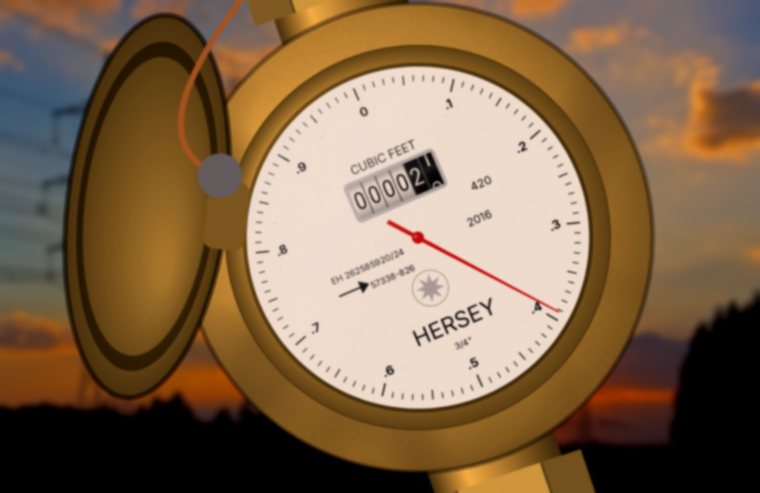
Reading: 21.39ft³
